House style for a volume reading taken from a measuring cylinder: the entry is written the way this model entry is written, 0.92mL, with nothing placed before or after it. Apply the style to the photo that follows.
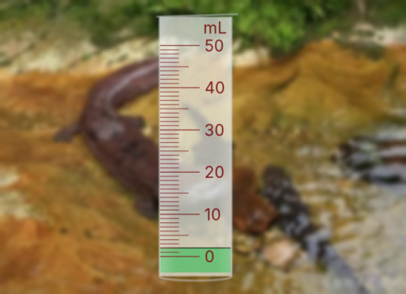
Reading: 2mL
